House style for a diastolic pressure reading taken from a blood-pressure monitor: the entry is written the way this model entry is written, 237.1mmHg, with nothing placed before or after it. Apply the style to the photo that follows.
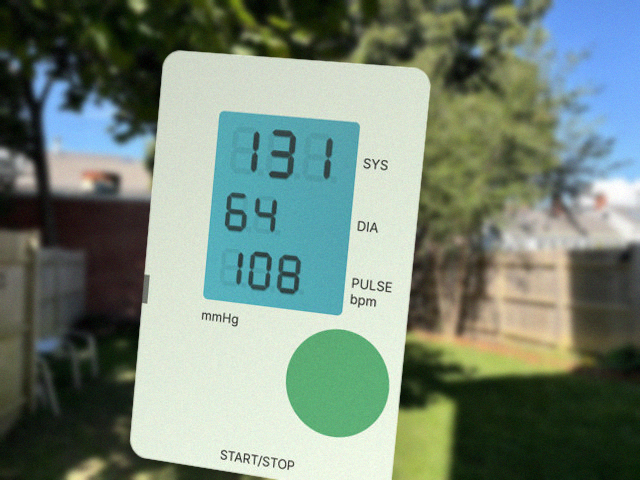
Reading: 64mmHg
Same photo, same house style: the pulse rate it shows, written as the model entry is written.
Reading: 108bpm
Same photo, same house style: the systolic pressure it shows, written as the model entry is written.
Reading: 131mmHg
